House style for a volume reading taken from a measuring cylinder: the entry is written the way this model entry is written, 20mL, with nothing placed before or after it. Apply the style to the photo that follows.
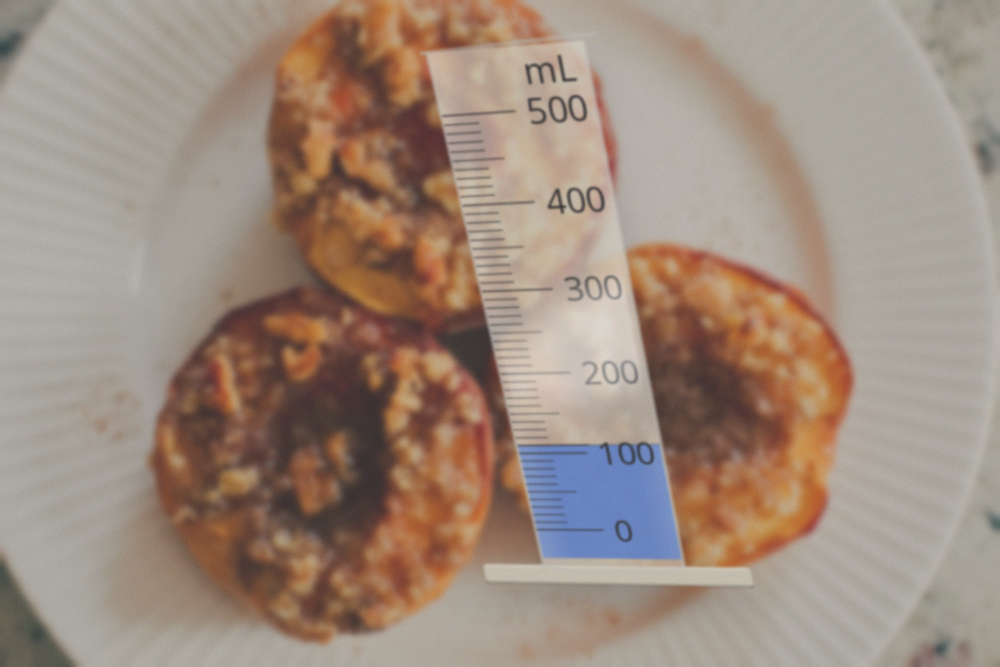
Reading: 110mL
